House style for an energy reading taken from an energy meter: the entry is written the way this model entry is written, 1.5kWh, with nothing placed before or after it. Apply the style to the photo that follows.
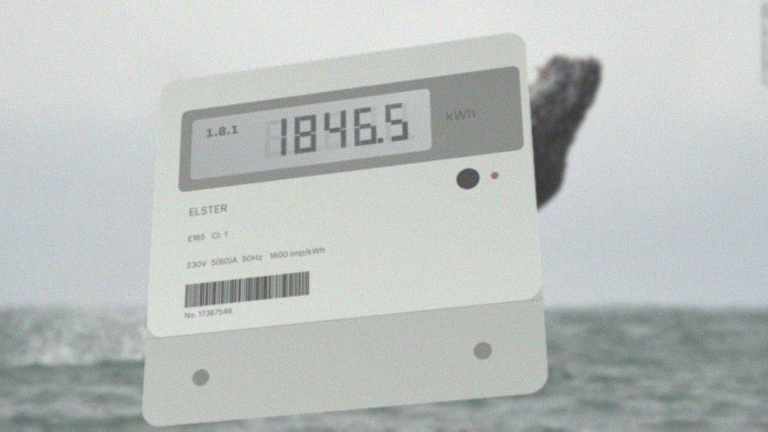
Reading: 1846.5kWh
